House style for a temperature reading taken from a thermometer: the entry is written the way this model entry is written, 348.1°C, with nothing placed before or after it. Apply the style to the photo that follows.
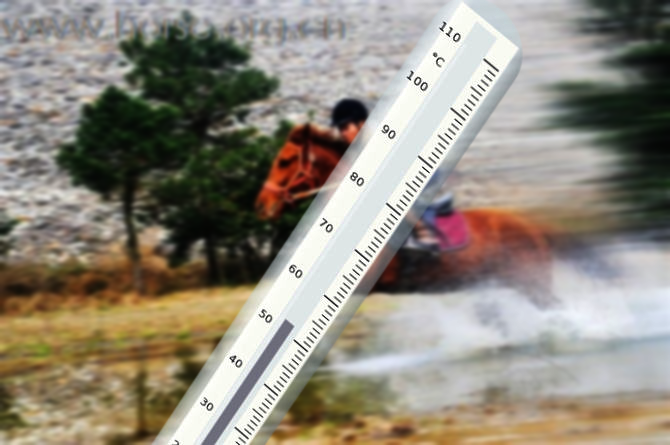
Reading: 52°C
